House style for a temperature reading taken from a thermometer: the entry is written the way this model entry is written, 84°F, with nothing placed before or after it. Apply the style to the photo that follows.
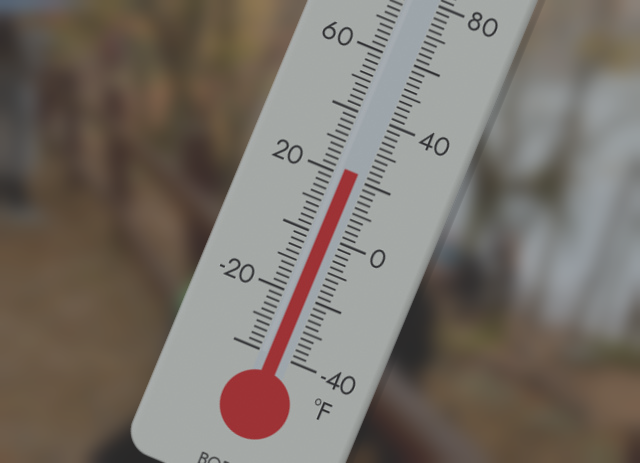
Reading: 22°F
